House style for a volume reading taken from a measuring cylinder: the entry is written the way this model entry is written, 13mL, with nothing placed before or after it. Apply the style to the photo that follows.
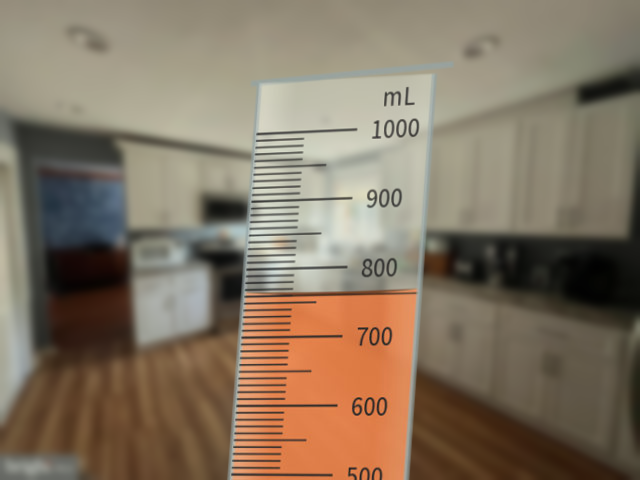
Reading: 760mL
